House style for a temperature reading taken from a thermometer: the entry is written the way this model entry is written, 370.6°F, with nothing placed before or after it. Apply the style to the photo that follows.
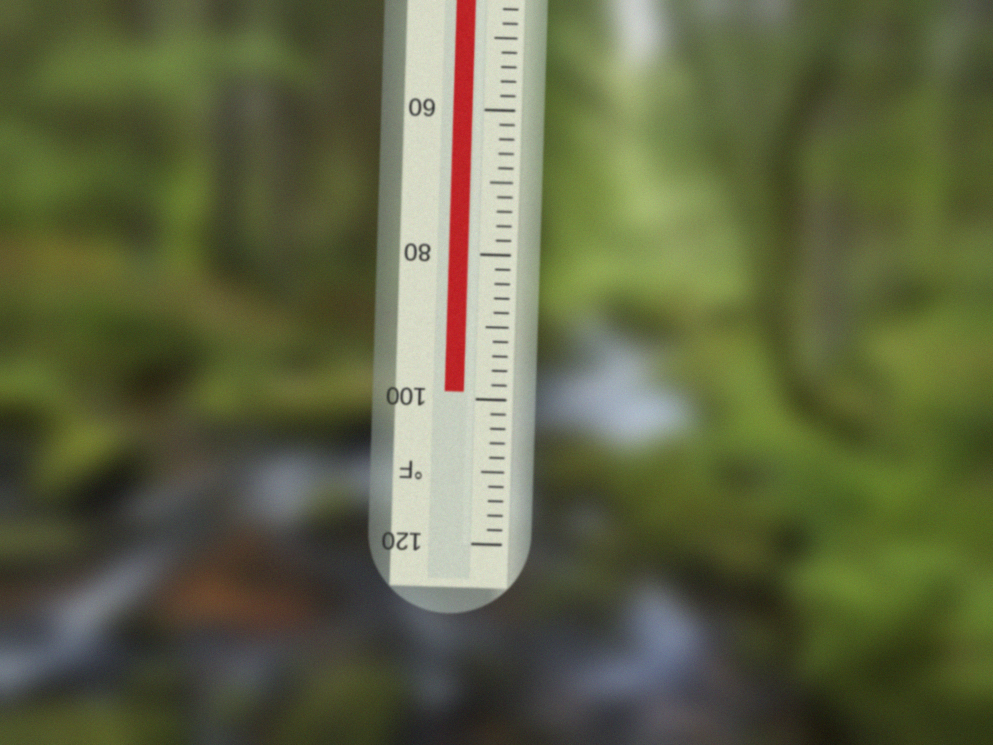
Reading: 99°F
